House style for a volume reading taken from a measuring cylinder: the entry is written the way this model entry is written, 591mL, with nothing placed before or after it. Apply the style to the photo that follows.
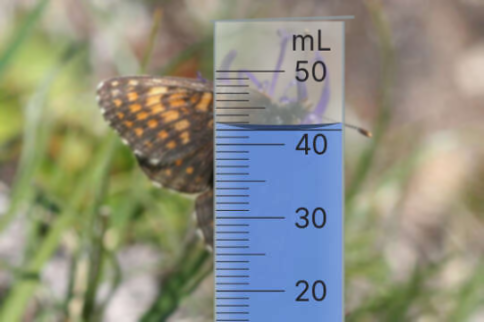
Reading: 42mL
